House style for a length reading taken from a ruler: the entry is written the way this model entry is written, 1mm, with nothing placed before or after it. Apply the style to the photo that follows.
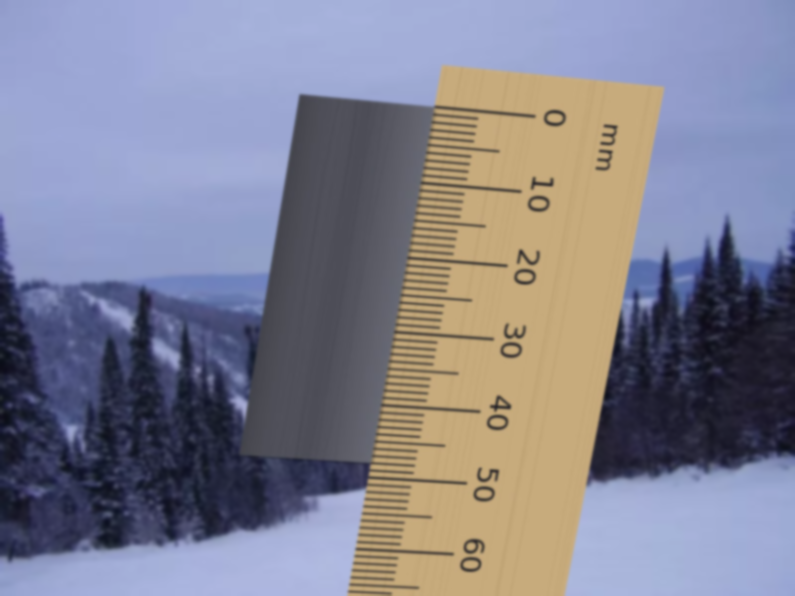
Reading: 48mm
